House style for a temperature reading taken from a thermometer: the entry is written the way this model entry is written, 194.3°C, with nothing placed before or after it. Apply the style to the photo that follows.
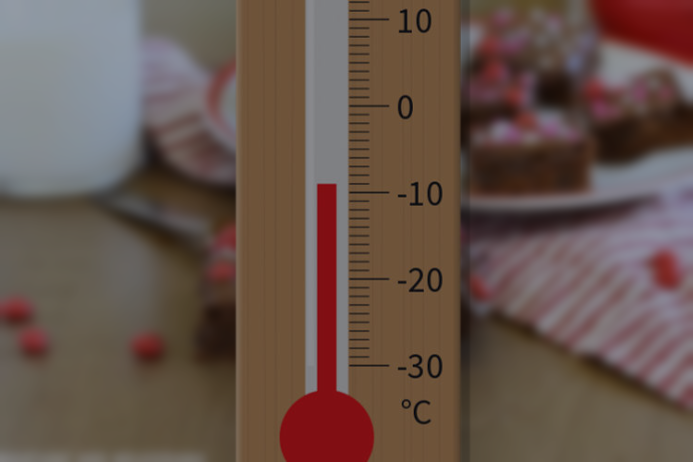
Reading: -9°C
